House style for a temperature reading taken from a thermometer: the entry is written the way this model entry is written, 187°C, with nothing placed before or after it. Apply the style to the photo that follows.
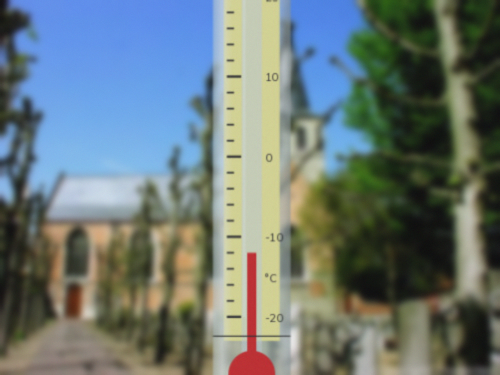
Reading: -12°C
